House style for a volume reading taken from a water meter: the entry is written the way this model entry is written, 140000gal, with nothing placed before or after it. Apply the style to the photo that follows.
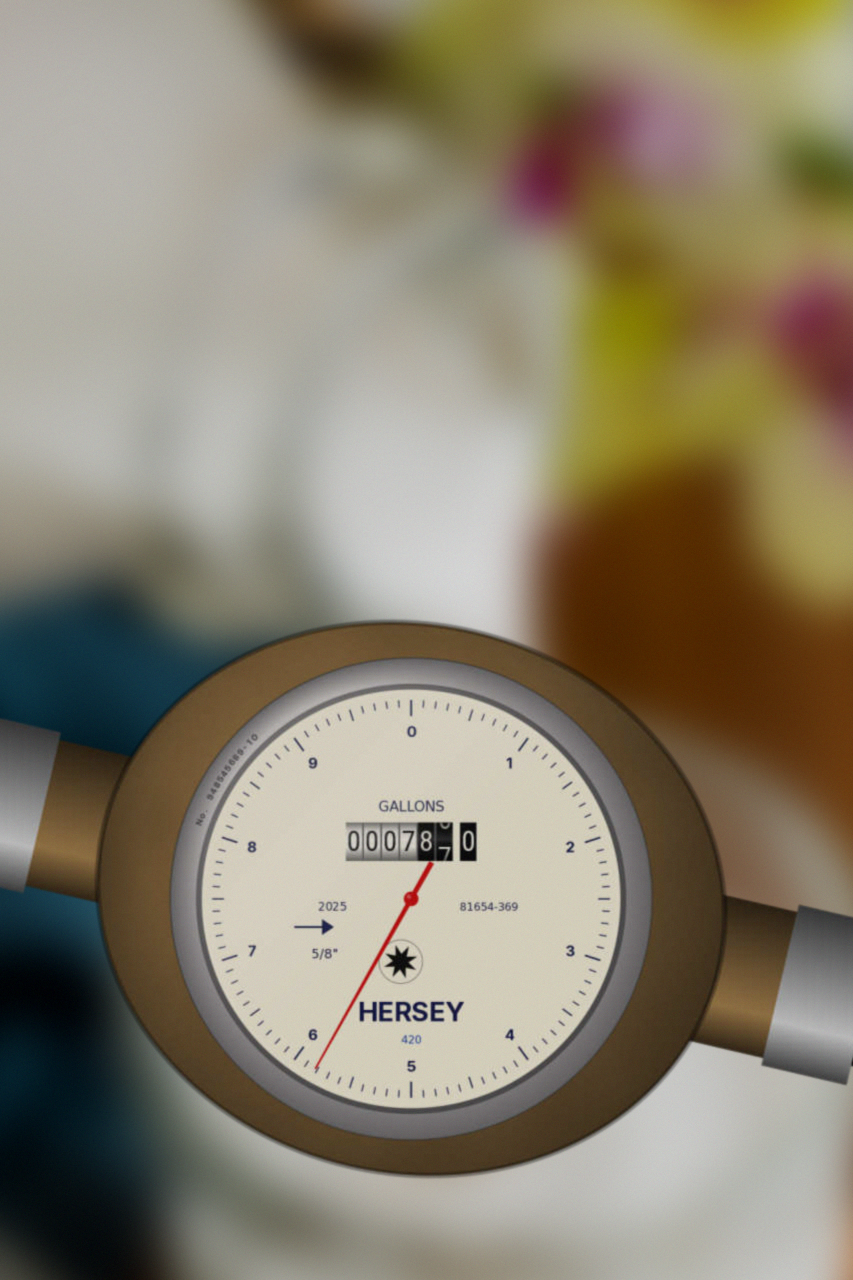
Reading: 7865.8gal
